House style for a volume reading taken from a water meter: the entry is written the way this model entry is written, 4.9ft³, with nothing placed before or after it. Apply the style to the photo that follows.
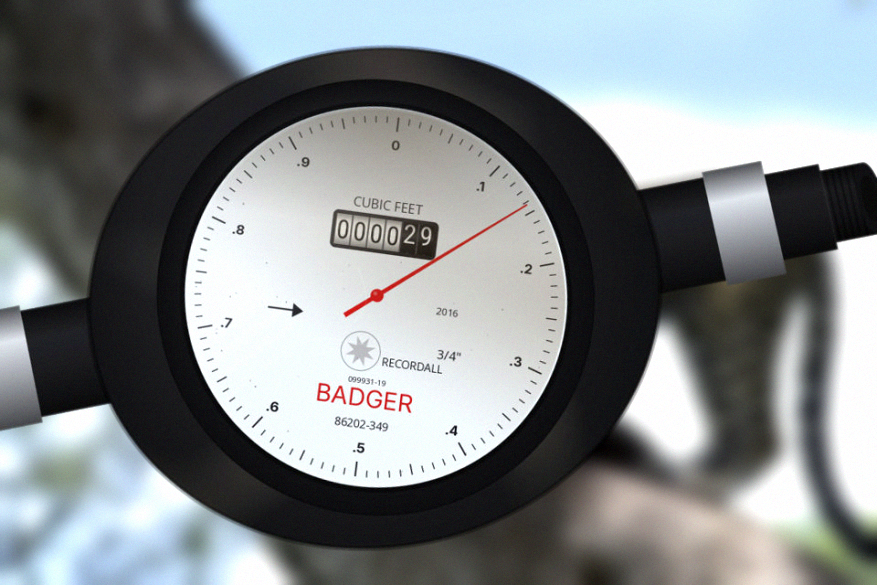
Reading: 29.14ft³
